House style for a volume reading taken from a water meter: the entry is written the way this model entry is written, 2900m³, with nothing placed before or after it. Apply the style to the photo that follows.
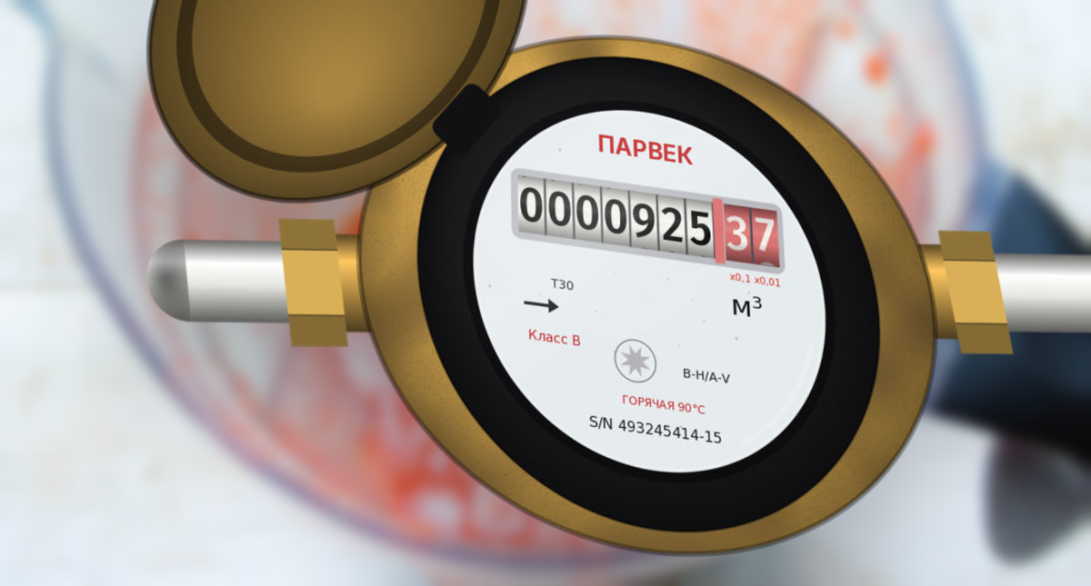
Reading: 925.37m³
